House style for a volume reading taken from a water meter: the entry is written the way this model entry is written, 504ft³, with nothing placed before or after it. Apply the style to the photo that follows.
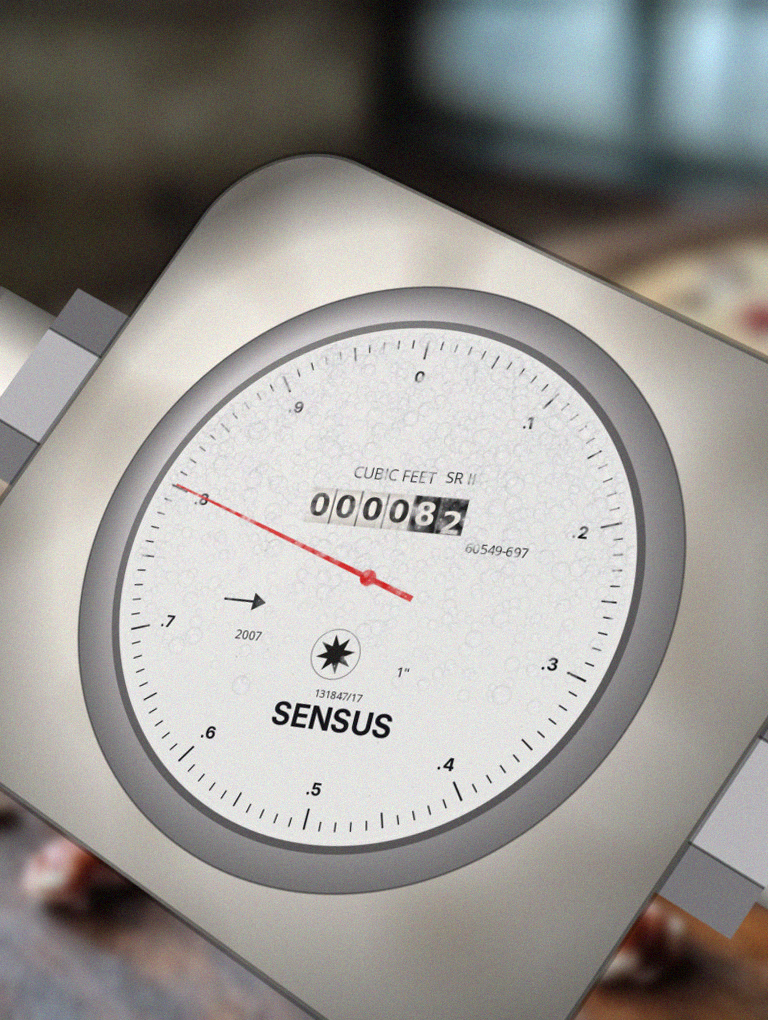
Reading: 81.80ft³
